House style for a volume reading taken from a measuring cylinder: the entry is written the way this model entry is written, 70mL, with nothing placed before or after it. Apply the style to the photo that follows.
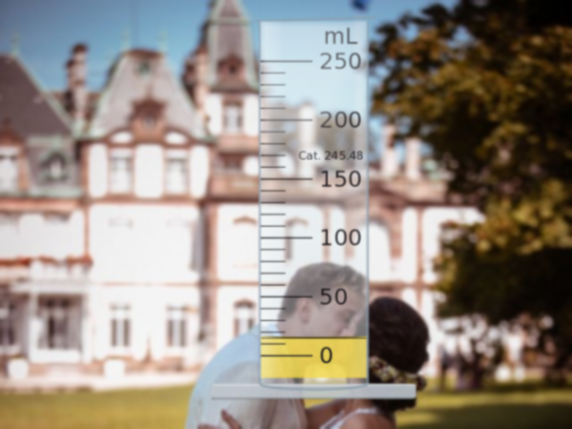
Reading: 15mL
